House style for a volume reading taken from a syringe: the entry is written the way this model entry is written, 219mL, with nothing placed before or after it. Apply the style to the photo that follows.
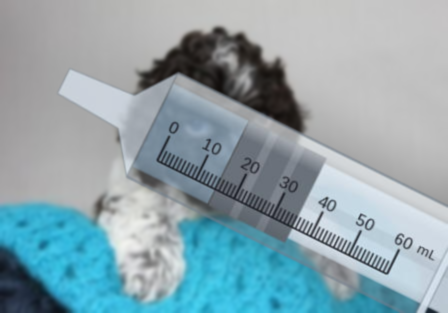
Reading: 15mL
